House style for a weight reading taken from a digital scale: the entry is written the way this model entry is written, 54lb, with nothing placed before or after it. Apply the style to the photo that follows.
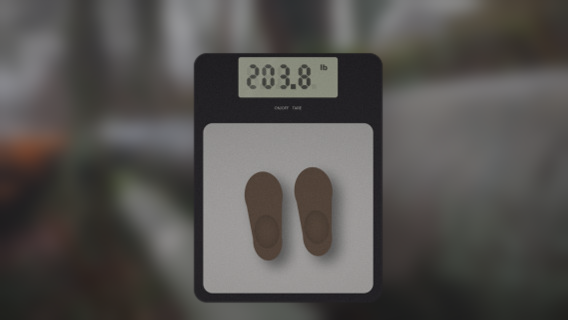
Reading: 203.8lb
